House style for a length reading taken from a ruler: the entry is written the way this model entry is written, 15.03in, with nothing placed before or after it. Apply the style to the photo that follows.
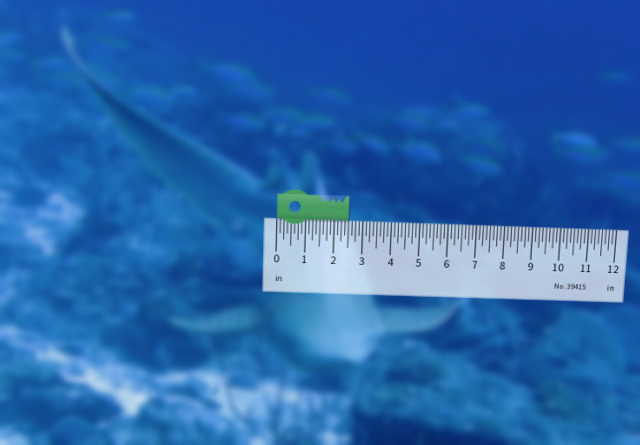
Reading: 2.5in
